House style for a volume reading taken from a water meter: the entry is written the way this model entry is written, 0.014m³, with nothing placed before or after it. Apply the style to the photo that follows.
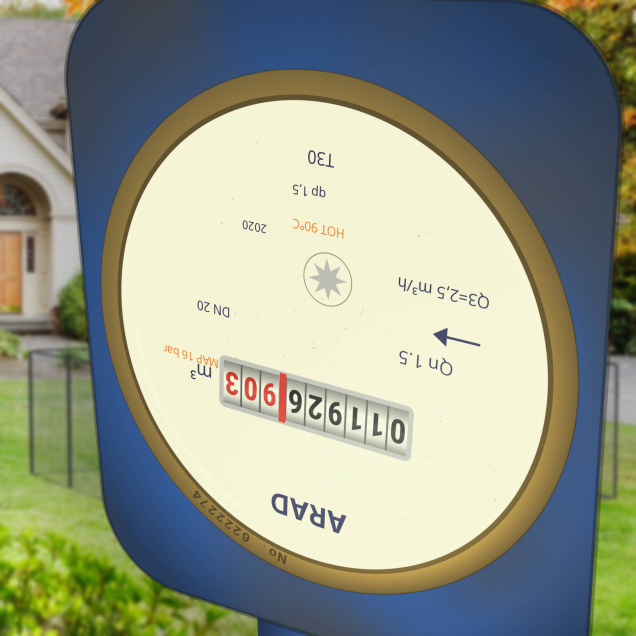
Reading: 11926.903m³
